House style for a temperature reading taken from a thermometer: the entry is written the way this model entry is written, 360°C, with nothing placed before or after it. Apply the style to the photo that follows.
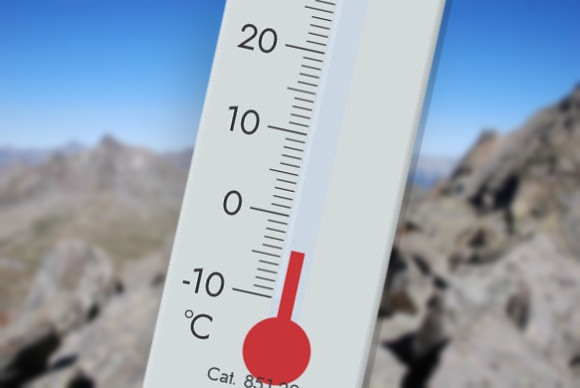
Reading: -4°C
